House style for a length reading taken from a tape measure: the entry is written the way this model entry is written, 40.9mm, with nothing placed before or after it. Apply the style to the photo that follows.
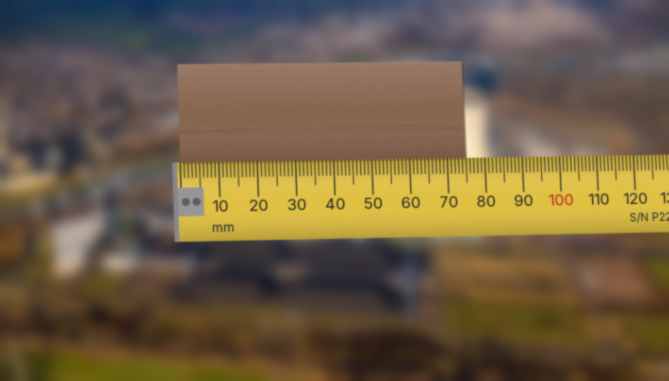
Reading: 75mm
